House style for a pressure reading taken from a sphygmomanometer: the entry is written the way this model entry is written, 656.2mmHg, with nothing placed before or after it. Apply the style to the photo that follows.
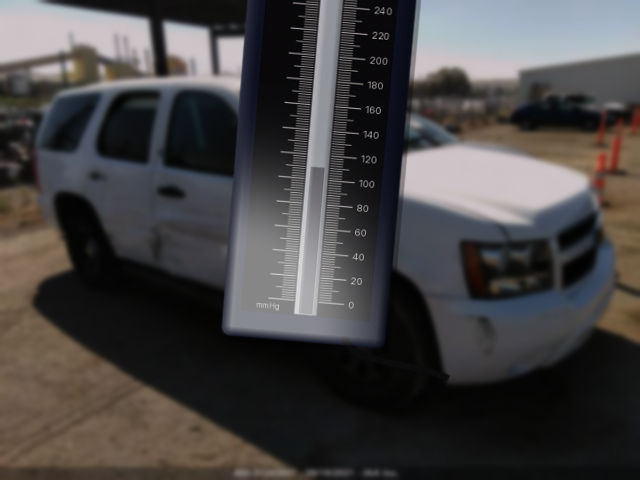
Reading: 110mmHg
